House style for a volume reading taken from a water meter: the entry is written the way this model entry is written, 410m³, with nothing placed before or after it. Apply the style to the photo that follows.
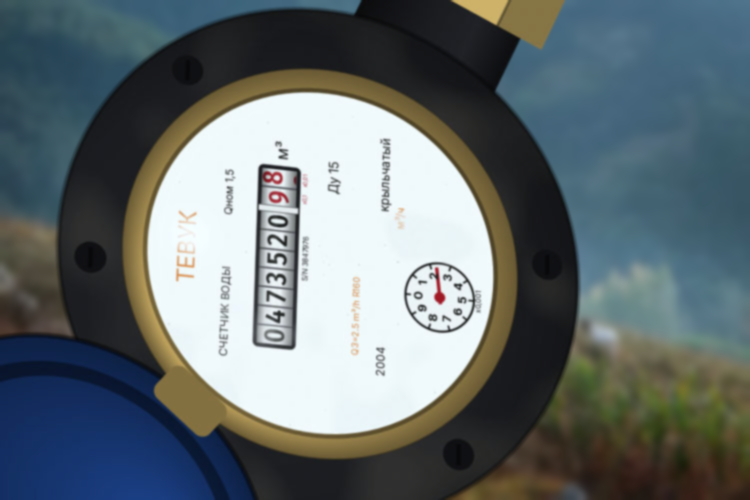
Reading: 473520.982m³
